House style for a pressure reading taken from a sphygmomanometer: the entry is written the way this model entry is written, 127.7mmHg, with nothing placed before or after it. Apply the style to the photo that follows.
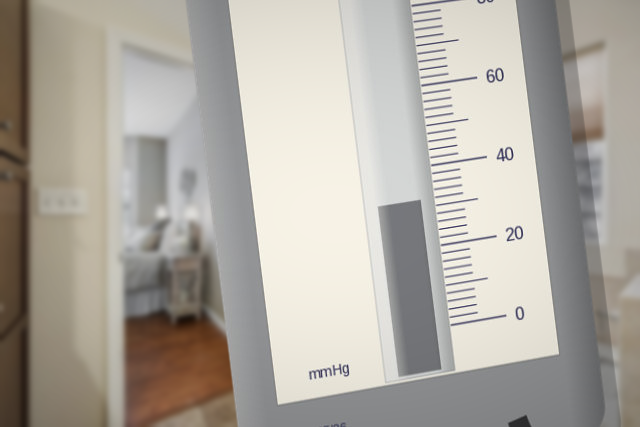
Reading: 32mmHg
